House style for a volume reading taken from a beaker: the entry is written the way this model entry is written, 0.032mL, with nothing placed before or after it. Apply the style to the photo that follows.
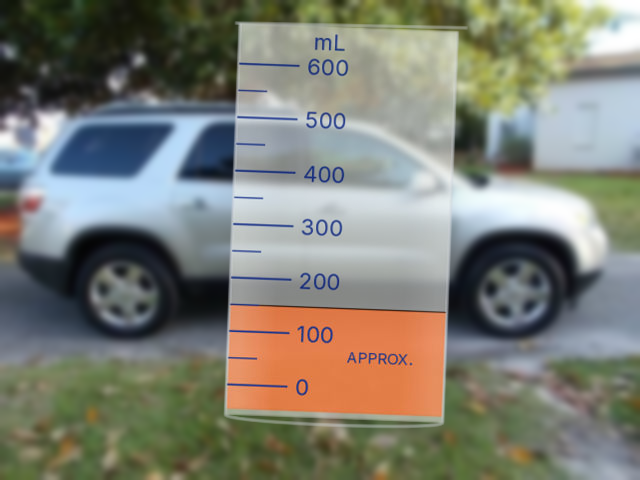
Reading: 150mL
